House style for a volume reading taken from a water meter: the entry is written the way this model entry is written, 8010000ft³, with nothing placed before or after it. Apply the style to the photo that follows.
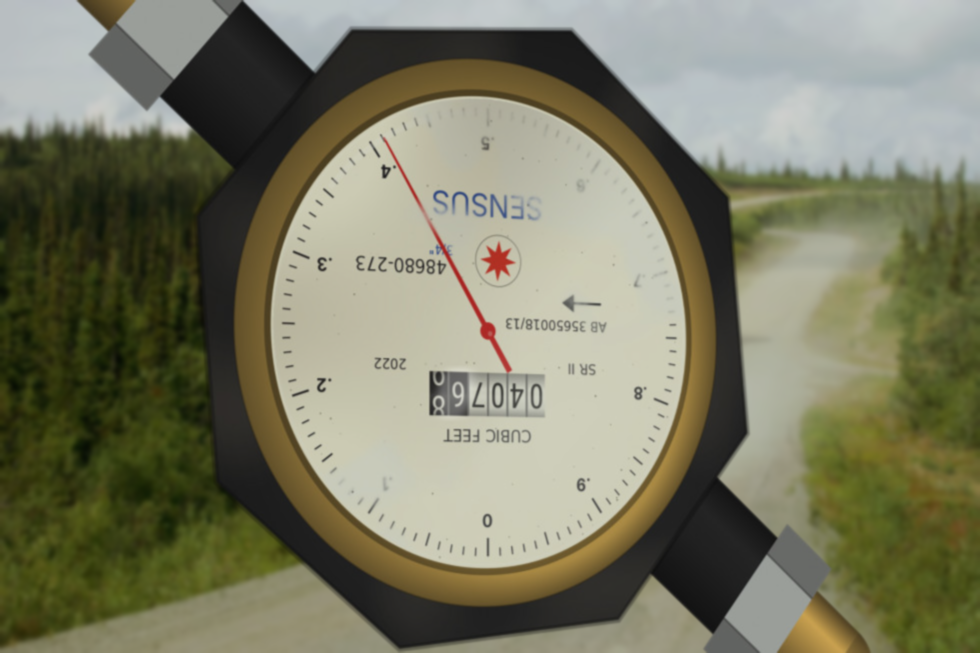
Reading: 40768.41ft³
